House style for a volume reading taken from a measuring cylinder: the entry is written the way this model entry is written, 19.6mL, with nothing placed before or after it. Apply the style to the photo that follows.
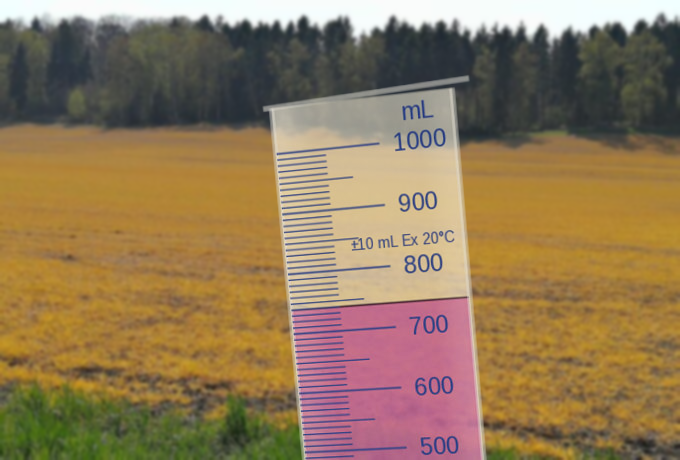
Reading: 740mL
